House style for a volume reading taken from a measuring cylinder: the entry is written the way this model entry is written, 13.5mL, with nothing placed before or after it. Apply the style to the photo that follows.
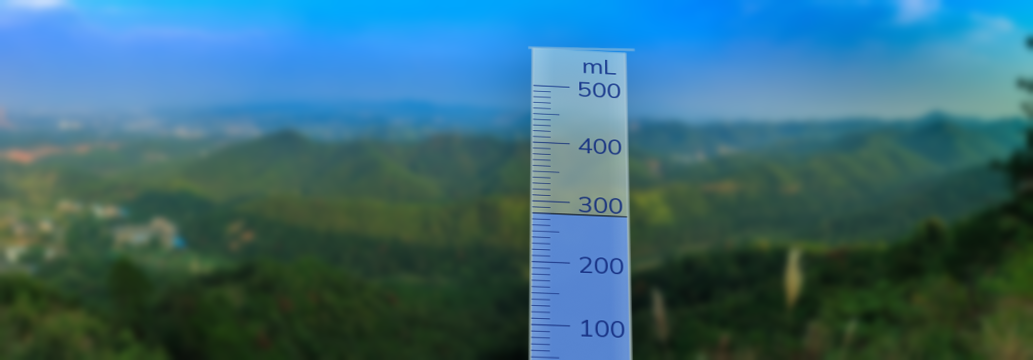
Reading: 280mL
